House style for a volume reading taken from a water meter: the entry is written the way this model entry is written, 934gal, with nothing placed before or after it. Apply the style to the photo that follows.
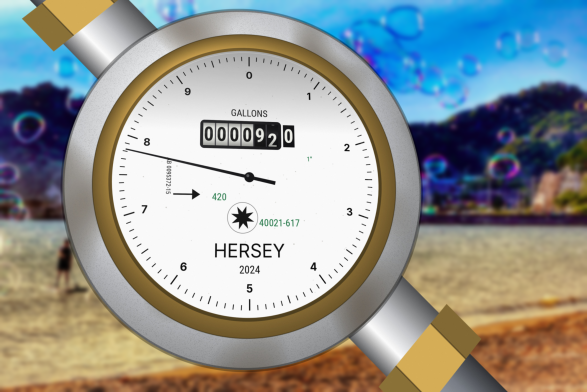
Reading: 917.8gal
